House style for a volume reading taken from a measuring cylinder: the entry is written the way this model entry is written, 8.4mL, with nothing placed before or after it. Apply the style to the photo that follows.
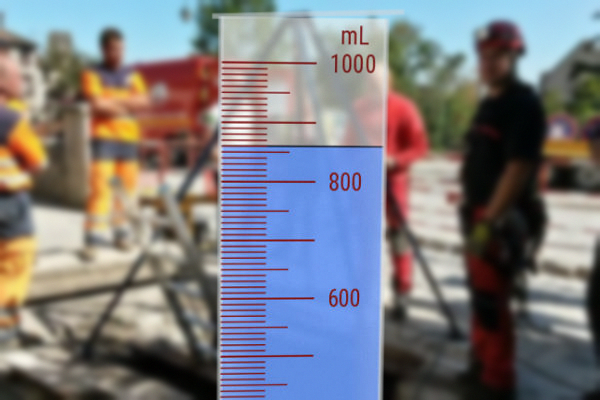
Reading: 860mL
